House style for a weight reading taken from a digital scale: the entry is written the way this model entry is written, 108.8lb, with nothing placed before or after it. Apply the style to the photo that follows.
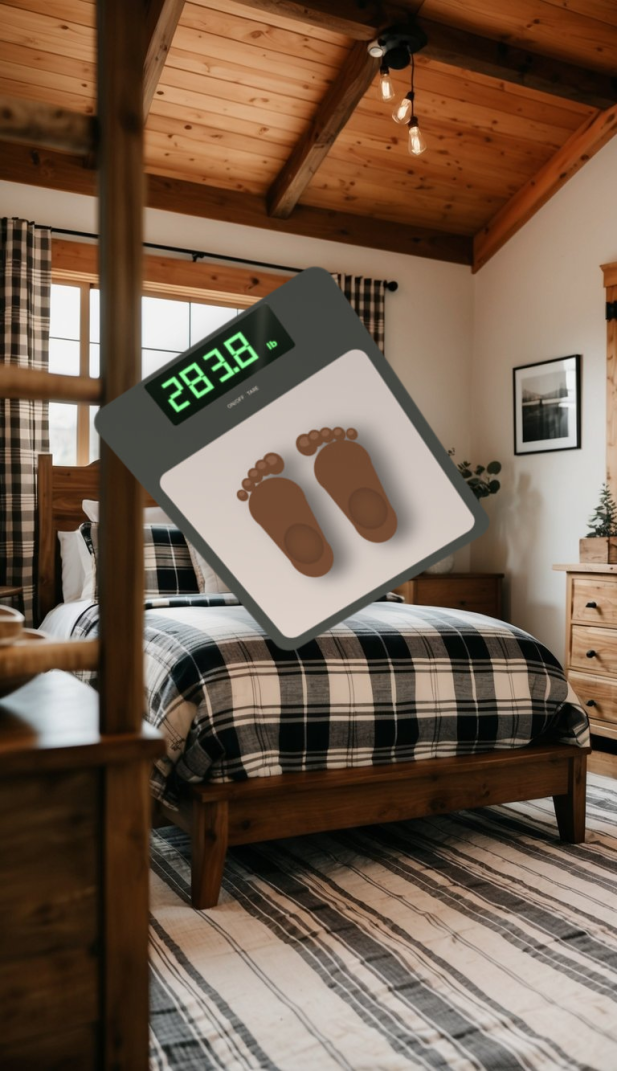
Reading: 283.8lb
